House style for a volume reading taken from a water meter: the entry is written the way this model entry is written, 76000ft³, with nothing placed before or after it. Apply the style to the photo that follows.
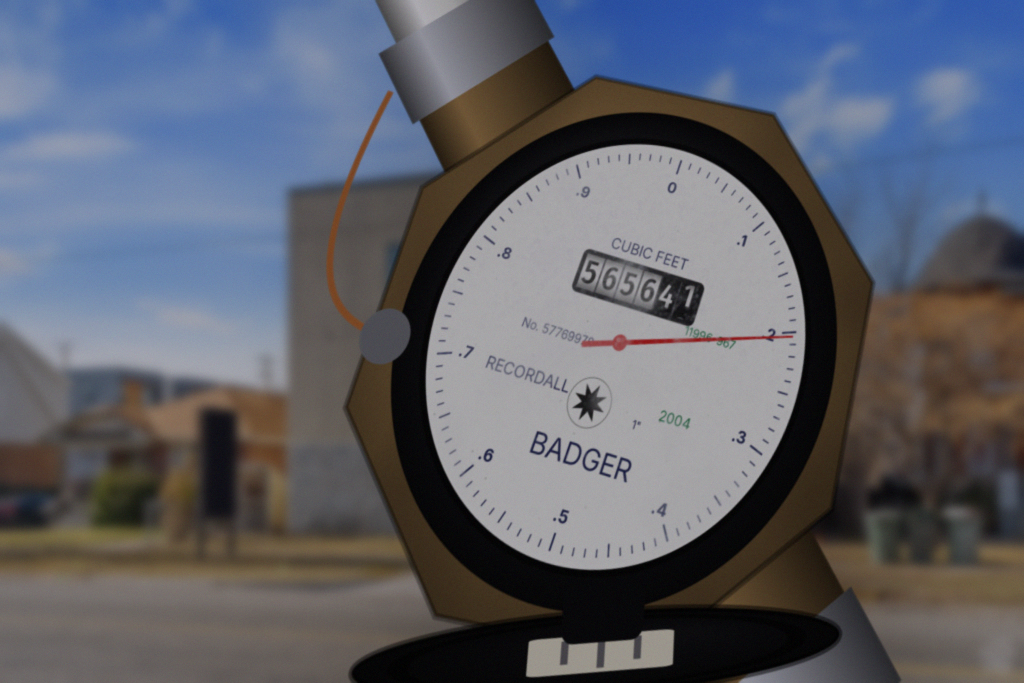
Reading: 565641.20ft³
